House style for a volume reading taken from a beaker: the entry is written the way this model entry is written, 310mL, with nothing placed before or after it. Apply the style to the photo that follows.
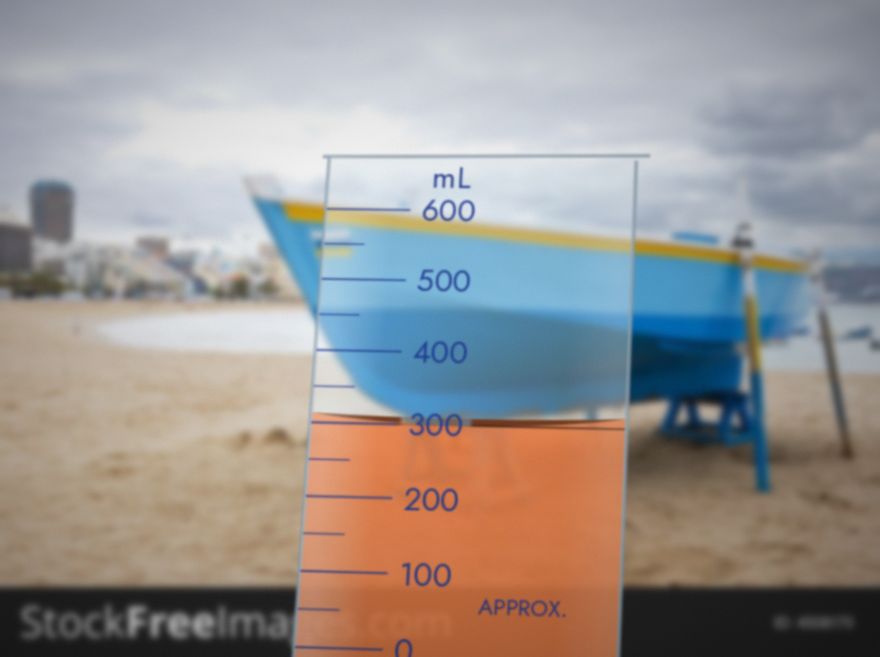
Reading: 300mL
